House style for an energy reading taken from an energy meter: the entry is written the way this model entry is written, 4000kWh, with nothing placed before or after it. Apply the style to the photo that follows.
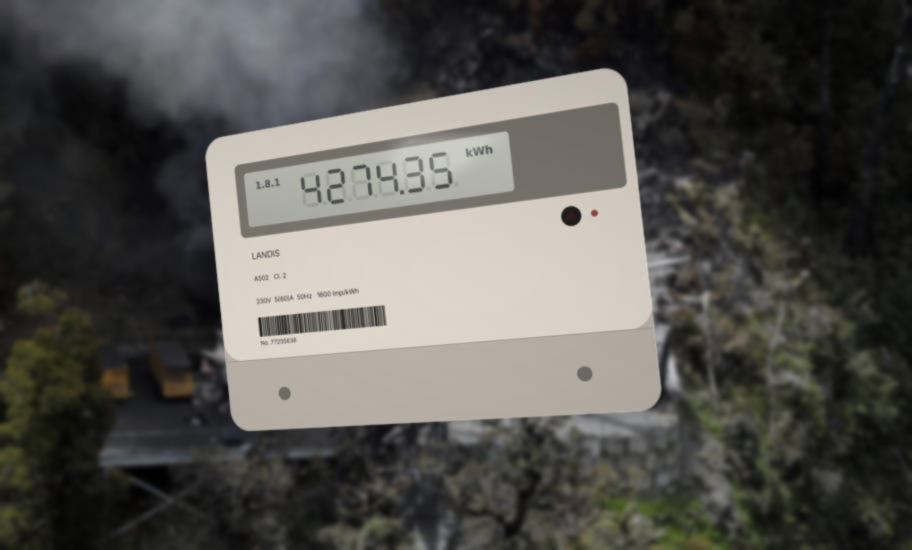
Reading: 4274.35kWh
